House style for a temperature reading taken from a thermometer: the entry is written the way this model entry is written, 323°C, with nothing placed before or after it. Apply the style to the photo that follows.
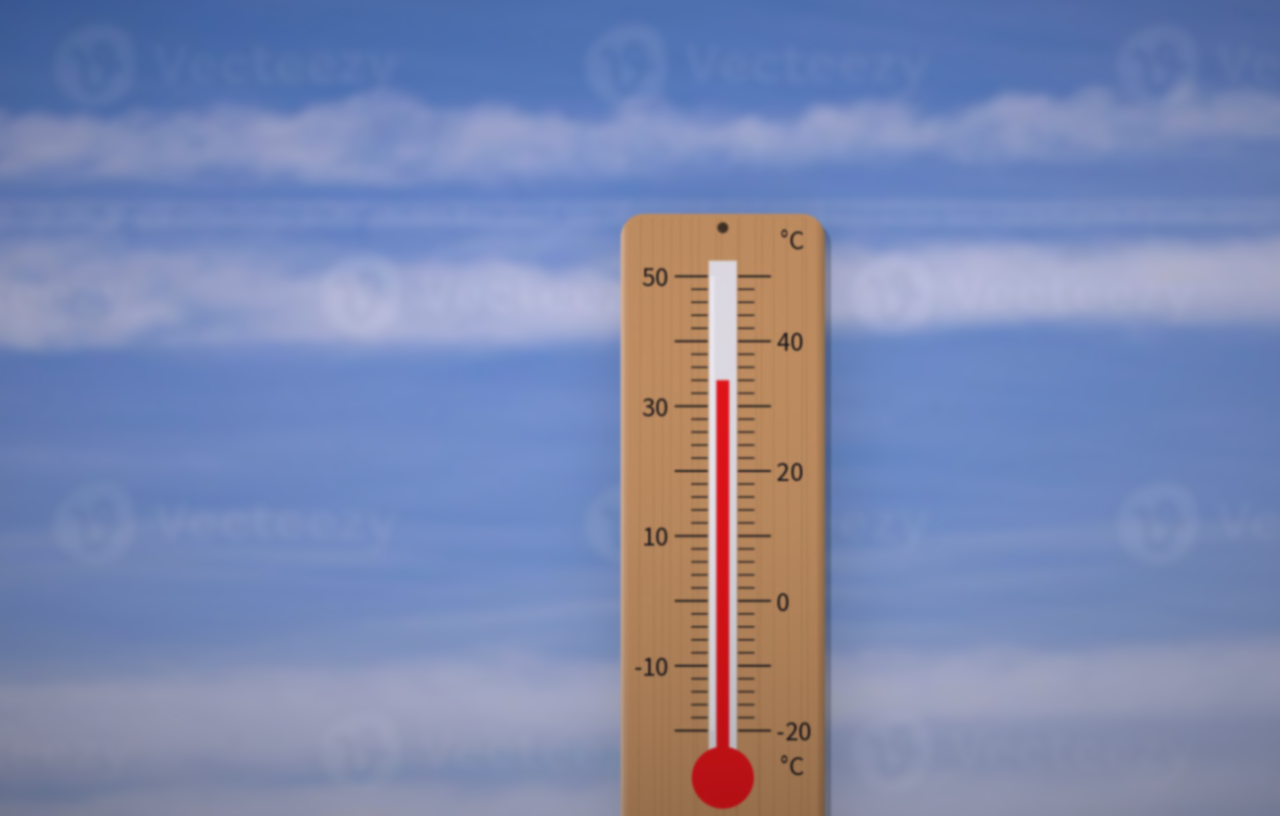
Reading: 34°C
